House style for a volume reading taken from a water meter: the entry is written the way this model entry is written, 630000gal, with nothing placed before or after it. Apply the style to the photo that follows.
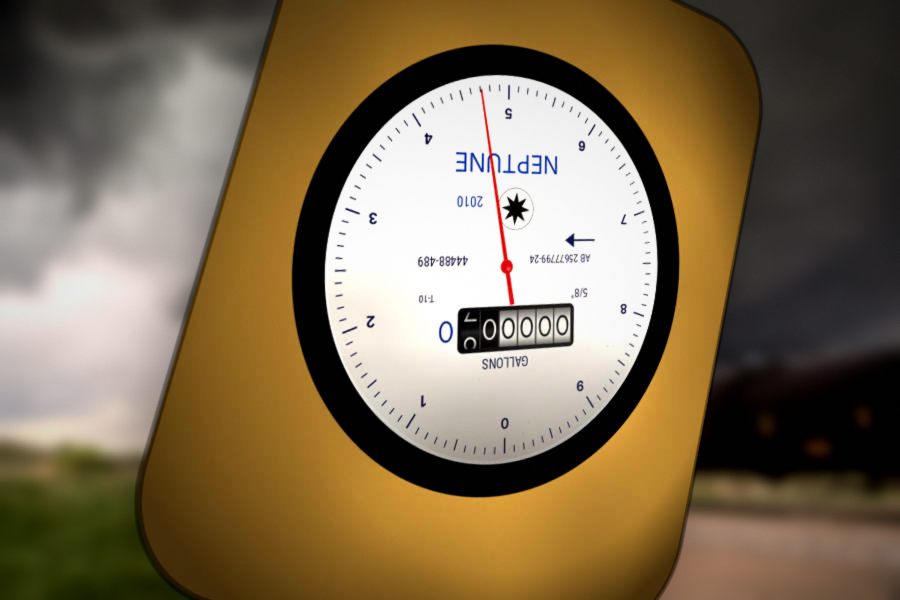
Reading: 64.7gal
